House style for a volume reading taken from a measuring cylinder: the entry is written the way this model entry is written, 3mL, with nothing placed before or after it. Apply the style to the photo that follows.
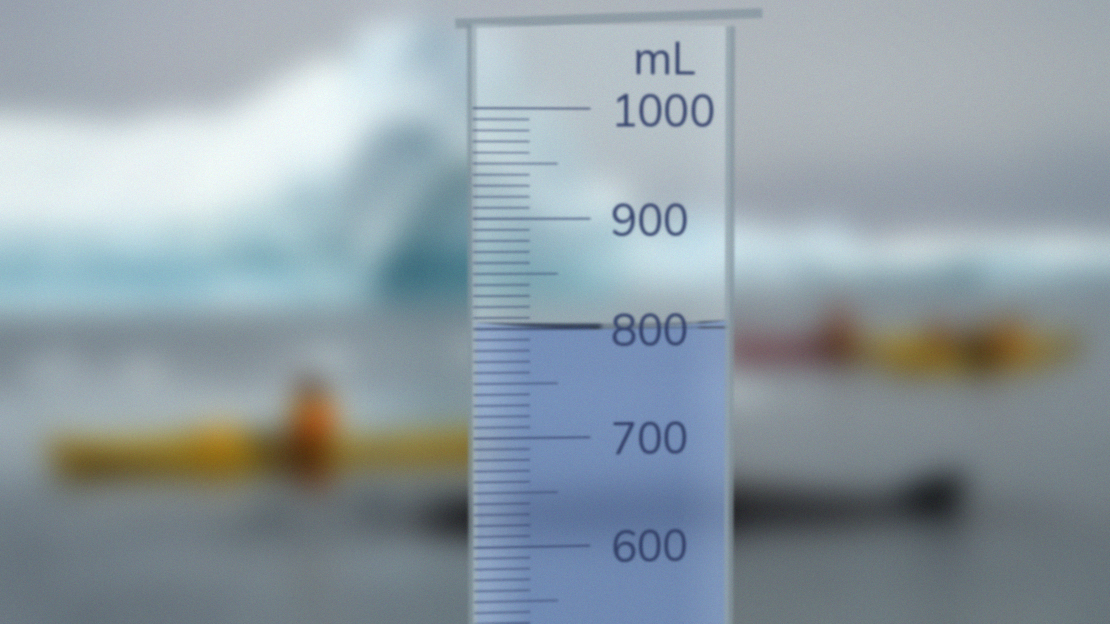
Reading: 800mL
